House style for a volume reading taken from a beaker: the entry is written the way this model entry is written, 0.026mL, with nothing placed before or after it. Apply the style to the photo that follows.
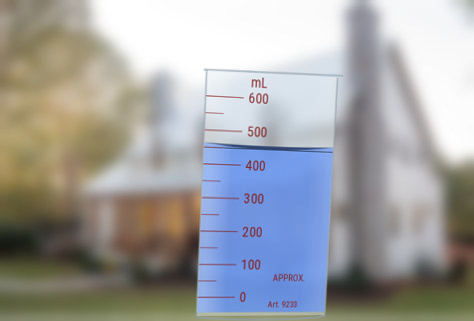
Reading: 450mL
